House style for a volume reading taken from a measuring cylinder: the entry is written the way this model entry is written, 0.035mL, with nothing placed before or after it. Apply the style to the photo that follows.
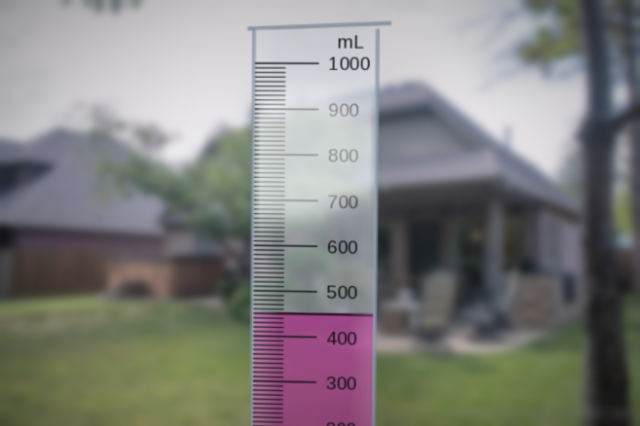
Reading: 450mL
